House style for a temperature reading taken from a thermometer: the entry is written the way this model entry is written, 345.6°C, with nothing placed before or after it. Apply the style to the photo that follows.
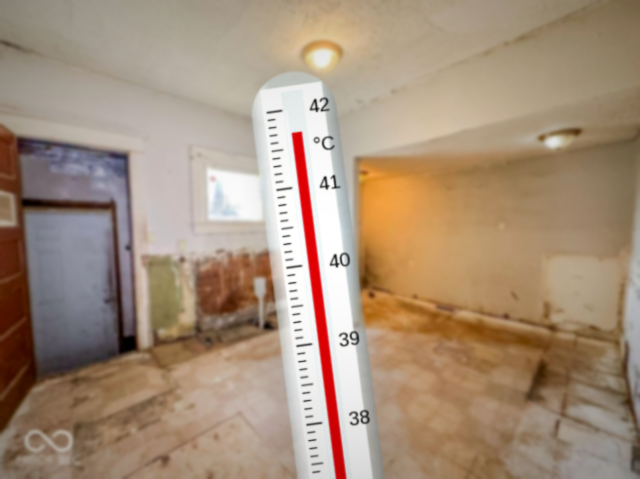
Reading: 41.7°C
